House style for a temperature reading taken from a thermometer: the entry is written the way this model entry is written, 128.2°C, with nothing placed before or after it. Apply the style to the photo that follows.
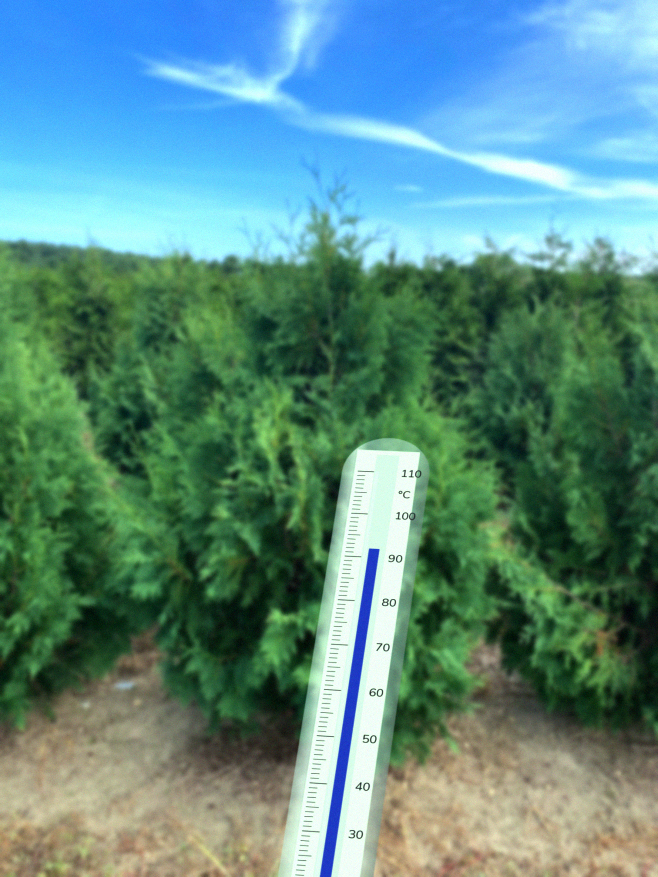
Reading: 92°C
